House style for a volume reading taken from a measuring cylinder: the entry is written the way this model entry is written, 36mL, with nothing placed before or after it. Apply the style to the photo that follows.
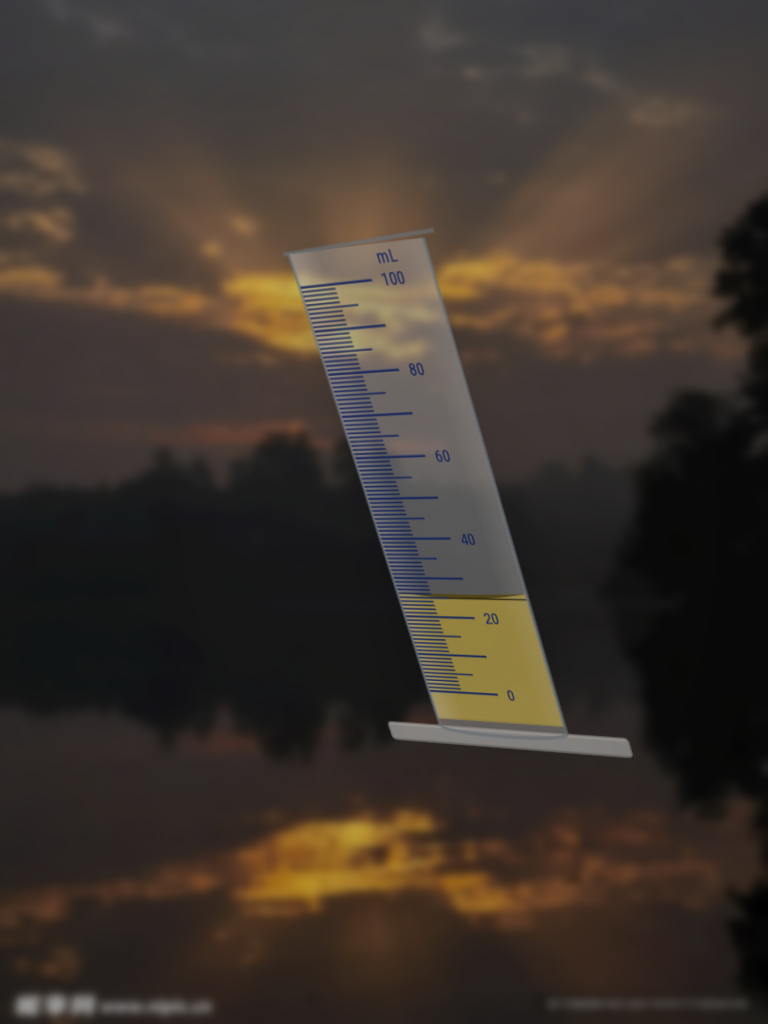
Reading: 25mL
